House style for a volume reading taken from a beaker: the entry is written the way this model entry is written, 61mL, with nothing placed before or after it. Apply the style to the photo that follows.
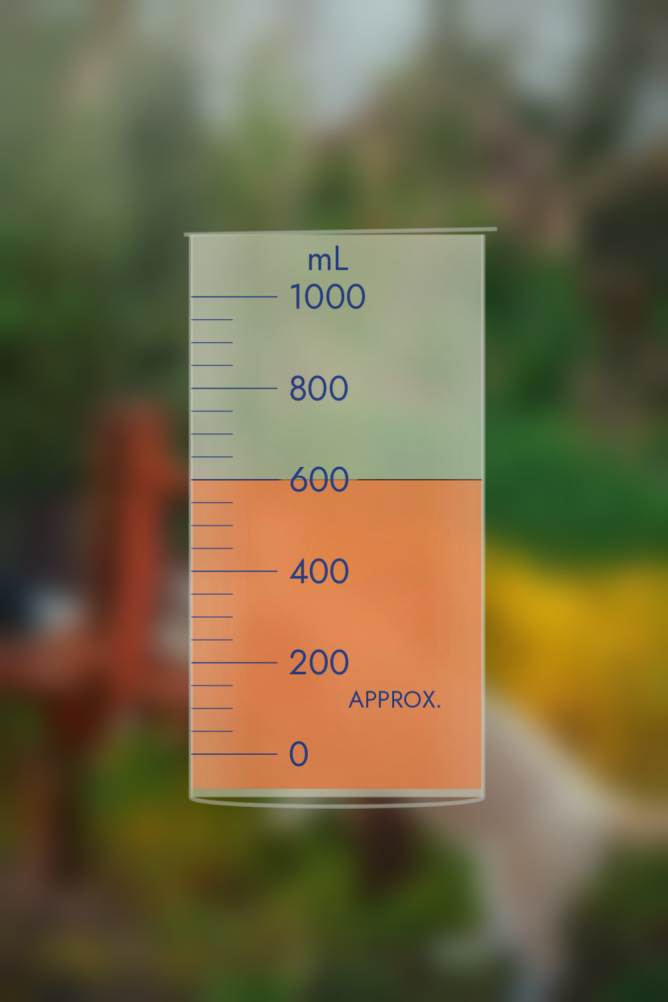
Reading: 600mL
